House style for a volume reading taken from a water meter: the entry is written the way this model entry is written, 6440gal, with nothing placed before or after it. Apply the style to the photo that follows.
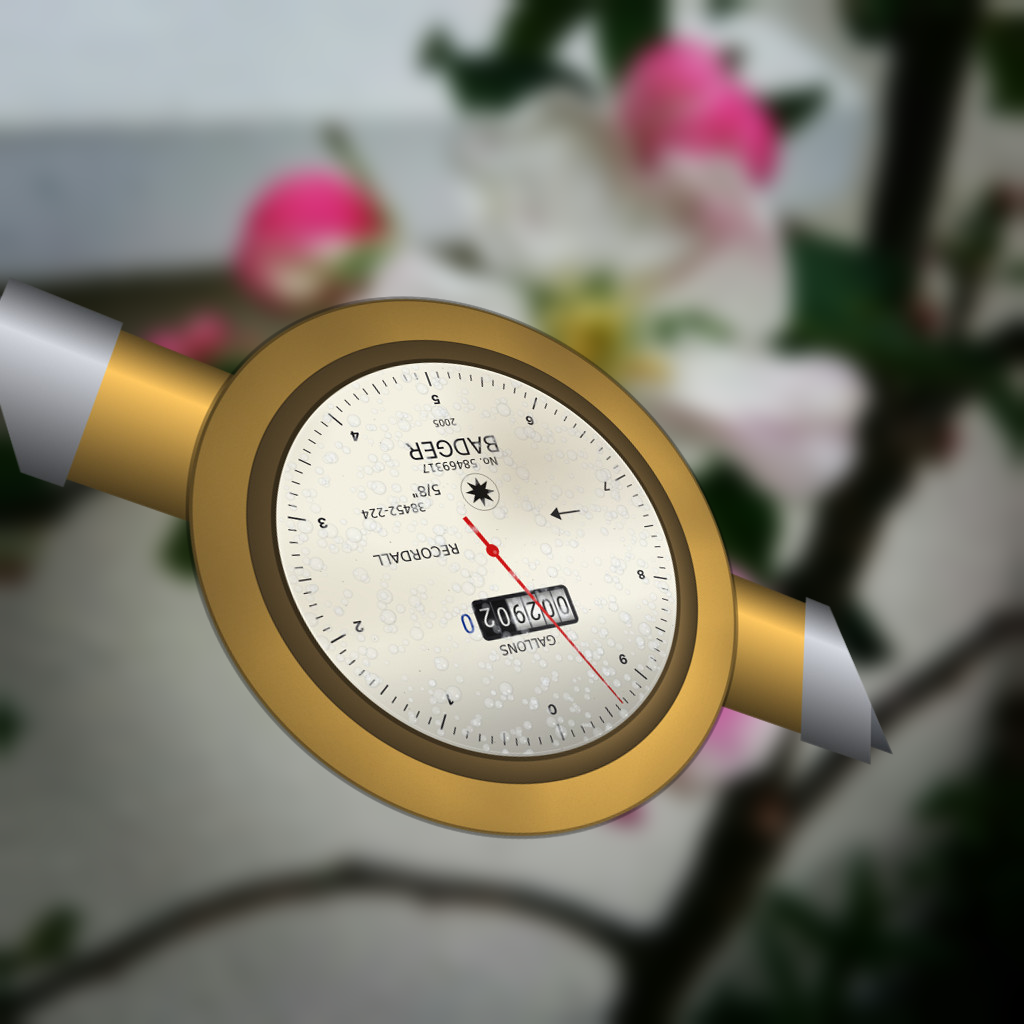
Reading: 29019.3gal
